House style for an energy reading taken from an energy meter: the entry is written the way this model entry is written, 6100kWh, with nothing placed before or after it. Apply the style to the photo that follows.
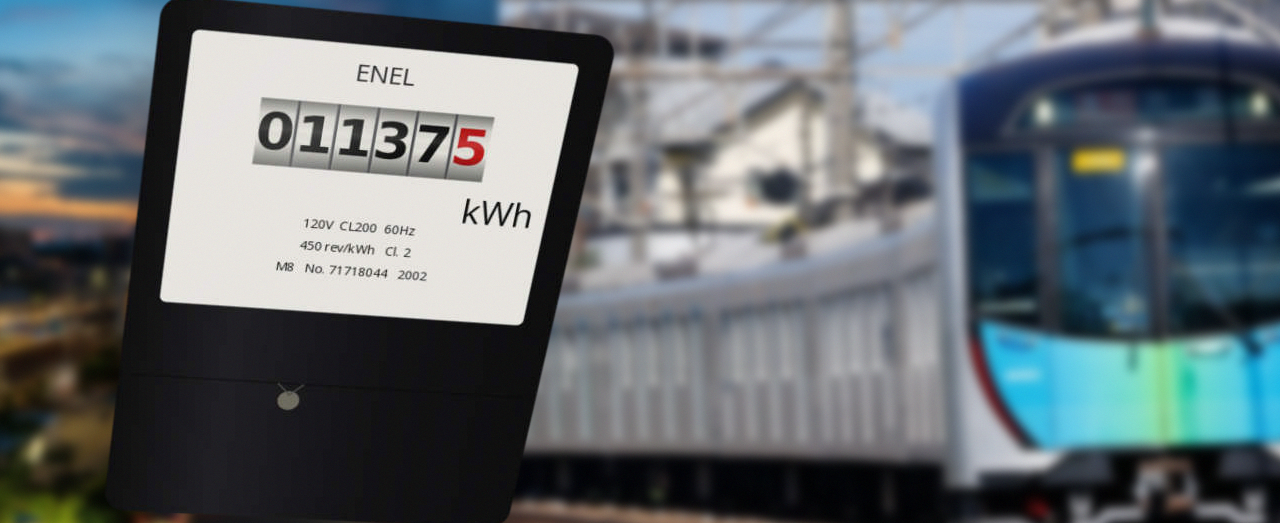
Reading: 1137.5kWh
